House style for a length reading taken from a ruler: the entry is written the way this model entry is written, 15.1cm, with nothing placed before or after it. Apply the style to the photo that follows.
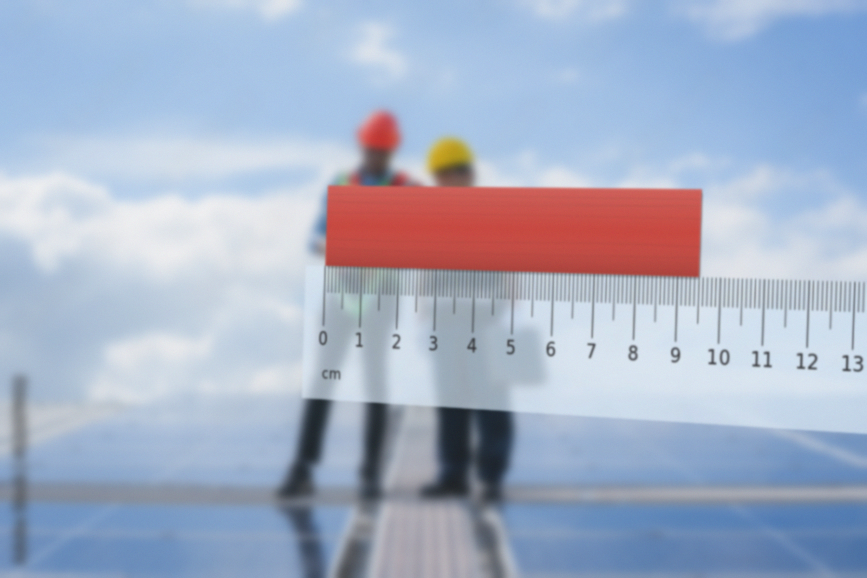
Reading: 9.5cm
